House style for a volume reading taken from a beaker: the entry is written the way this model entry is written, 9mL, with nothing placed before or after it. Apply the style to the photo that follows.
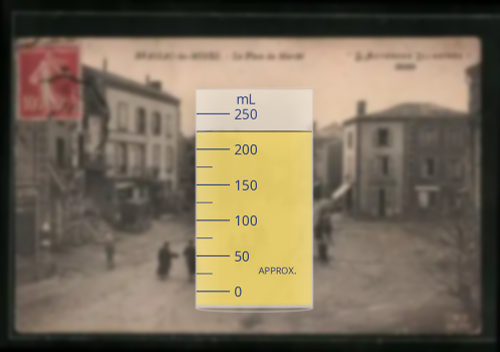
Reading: 225mL
